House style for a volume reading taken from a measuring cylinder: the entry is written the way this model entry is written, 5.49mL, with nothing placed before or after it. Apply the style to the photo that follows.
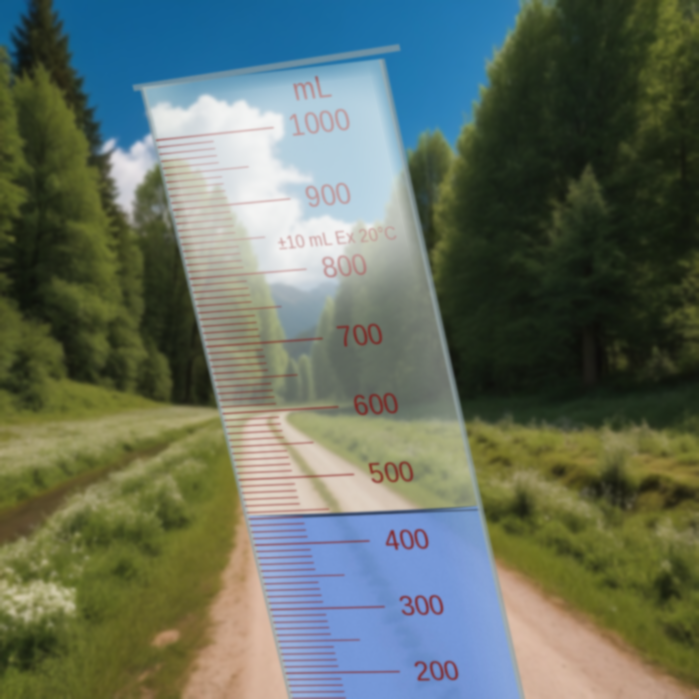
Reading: 440mL
